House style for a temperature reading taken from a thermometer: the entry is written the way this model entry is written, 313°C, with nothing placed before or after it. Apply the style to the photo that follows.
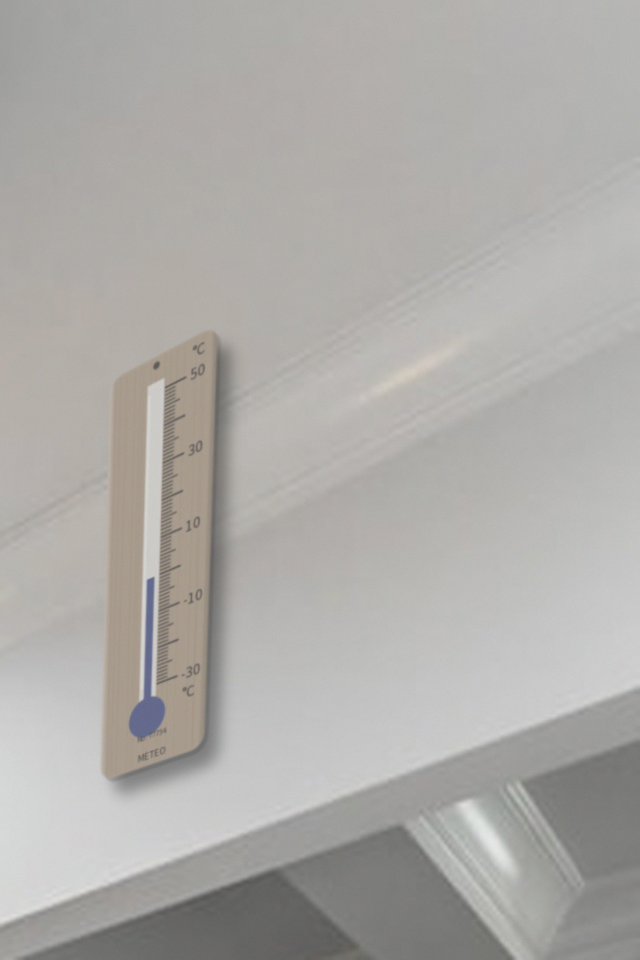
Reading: 0°C
